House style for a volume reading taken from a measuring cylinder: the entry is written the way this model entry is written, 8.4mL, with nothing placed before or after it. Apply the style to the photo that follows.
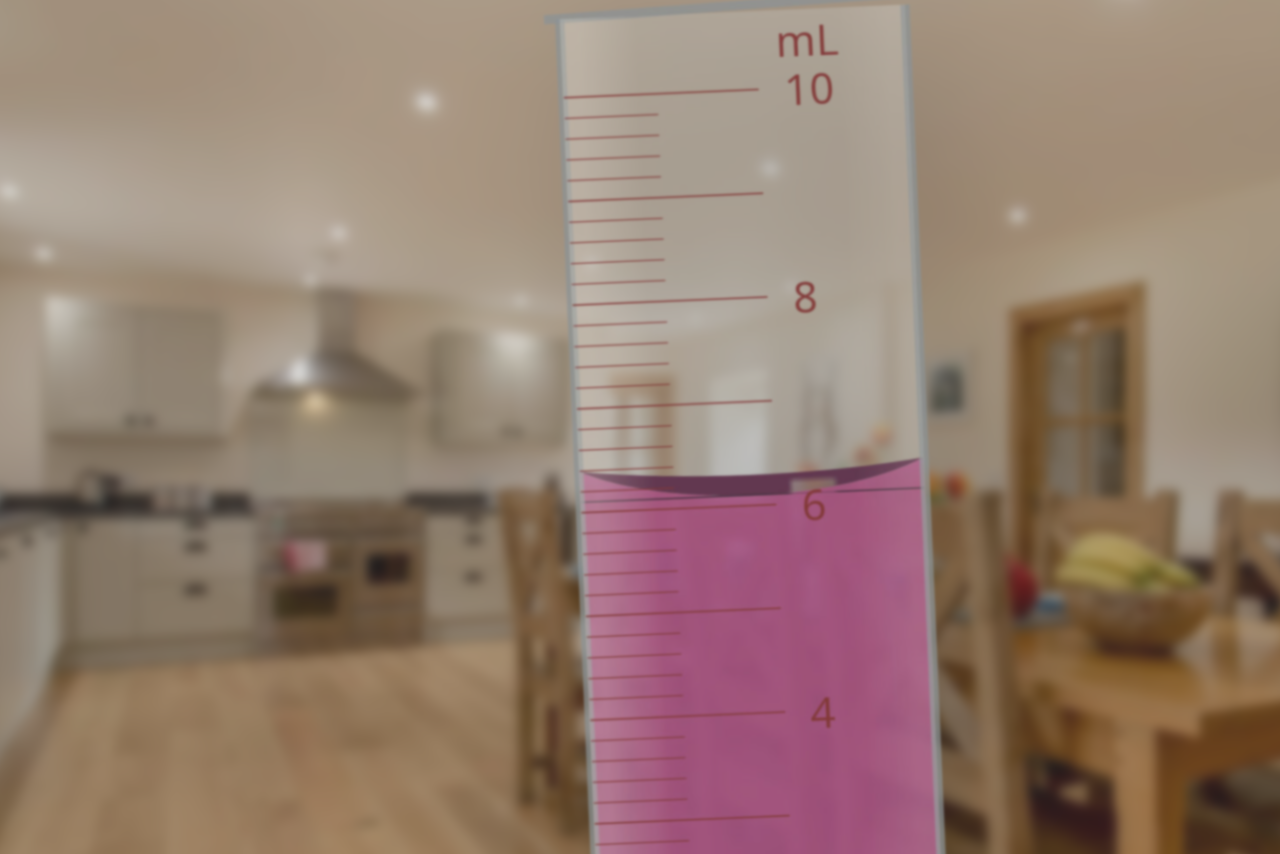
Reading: 6.1mL
